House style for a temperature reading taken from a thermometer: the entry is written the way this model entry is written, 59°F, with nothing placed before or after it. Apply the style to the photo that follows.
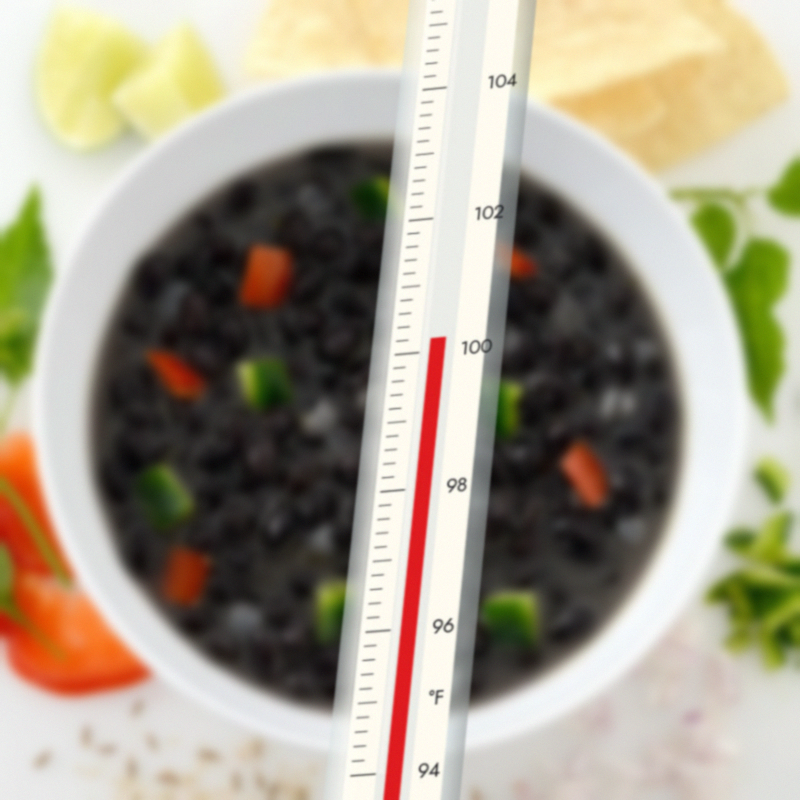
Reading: 100.2°F
